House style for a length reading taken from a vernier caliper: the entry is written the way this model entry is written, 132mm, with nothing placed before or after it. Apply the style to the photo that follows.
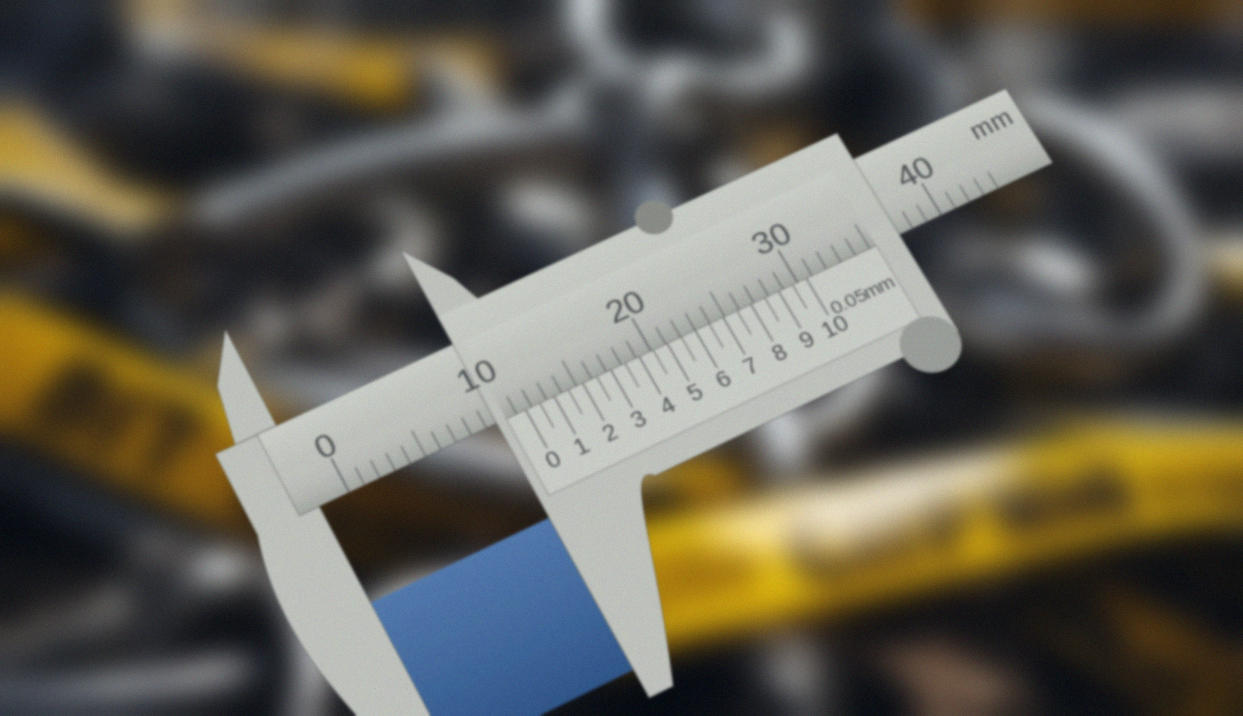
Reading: 11.6mm
